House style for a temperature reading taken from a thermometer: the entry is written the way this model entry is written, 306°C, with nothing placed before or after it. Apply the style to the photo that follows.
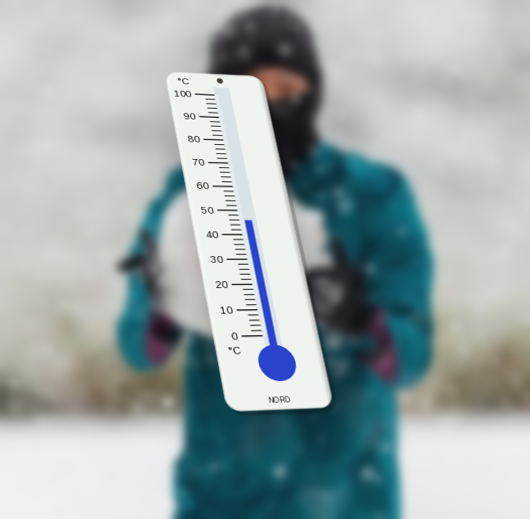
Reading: 46°C
